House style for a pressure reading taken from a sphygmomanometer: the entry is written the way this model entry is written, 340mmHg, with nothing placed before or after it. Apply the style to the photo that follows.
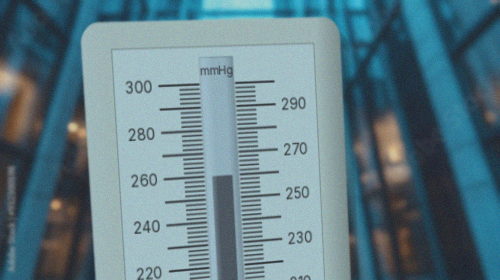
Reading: 260mmHg
